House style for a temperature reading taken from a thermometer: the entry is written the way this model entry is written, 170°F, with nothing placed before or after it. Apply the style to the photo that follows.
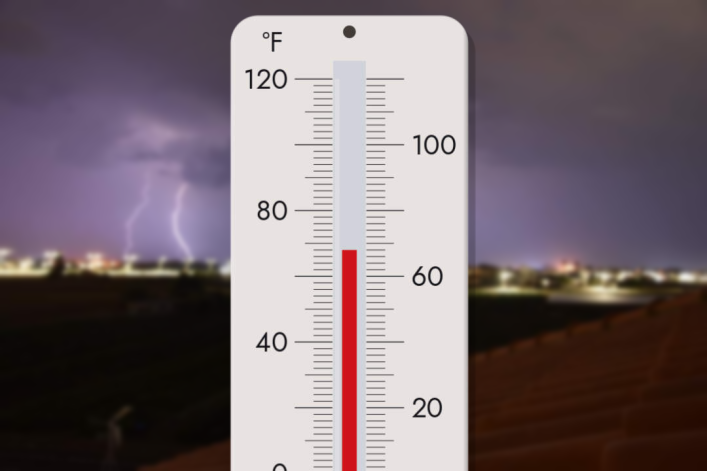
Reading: 68°F
